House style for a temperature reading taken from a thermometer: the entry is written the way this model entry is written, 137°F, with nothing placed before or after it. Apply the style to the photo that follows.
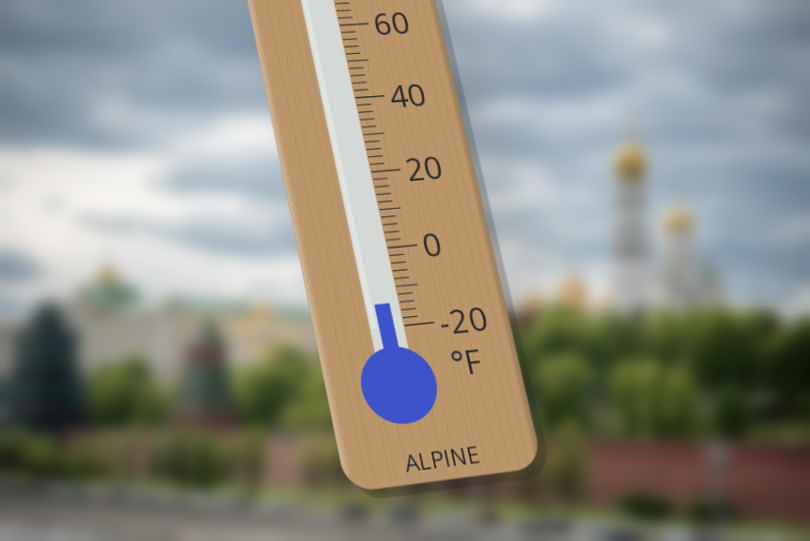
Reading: -14°F
